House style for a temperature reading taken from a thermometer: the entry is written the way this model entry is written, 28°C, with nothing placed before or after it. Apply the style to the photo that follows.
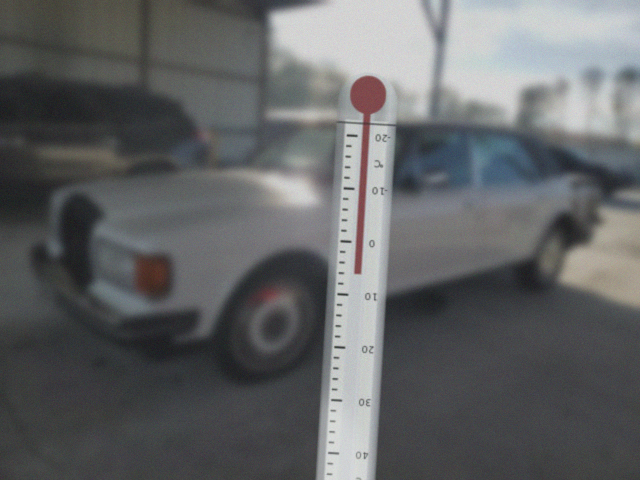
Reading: 6°C
